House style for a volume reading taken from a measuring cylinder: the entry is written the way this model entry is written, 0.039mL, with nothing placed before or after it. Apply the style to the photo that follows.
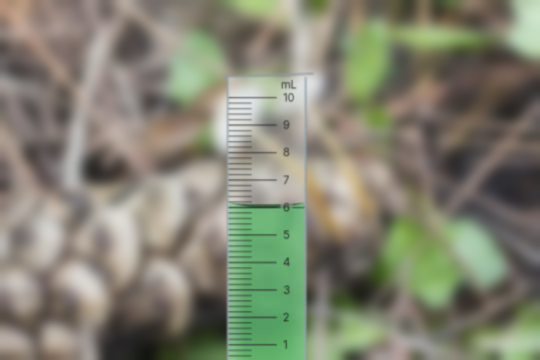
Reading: 6mL
